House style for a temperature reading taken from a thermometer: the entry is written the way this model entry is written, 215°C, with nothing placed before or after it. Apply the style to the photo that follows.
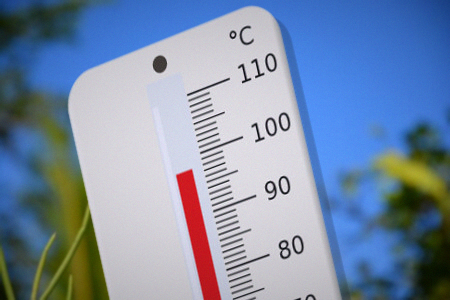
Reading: 98°C
